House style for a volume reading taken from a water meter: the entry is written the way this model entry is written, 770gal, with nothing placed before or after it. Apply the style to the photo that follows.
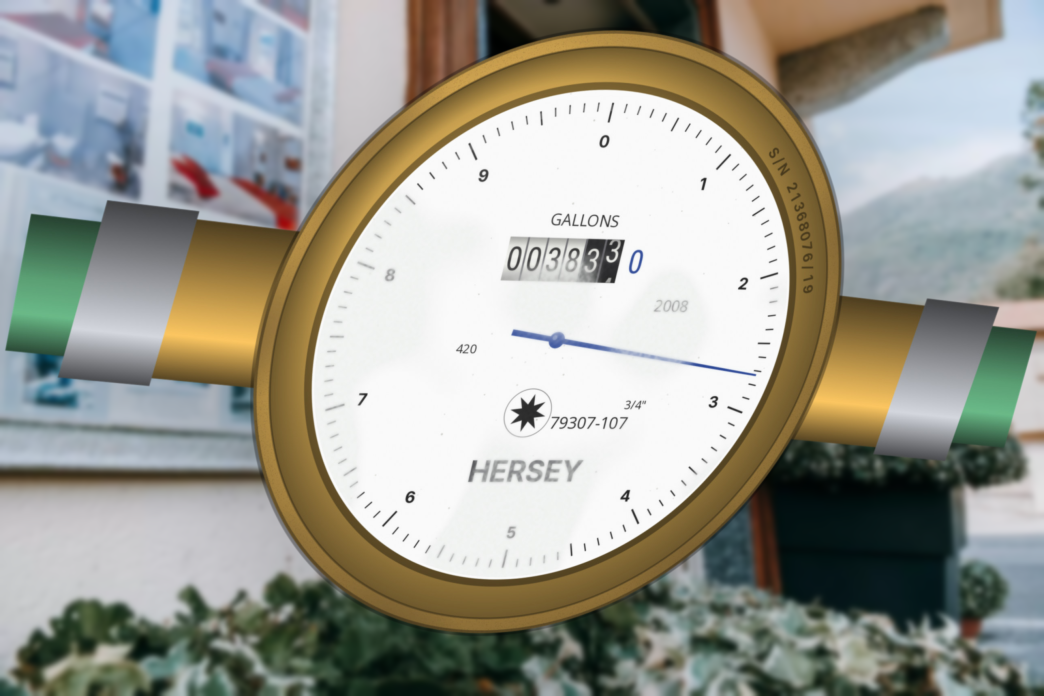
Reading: 38332.7gal
